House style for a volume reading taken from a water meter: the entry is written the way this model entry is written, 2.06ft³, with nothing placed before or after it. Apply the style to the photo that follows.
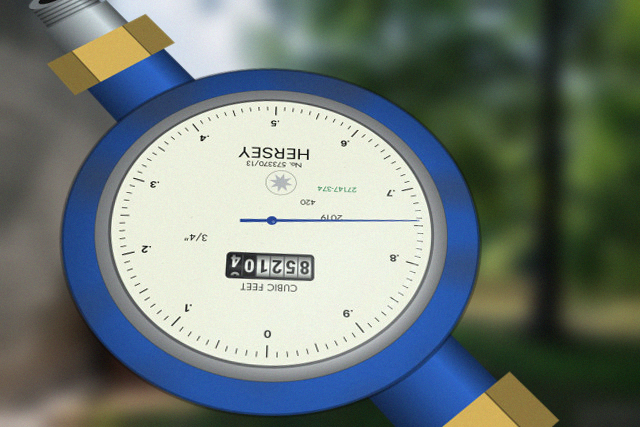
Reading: 852103.74ft³
